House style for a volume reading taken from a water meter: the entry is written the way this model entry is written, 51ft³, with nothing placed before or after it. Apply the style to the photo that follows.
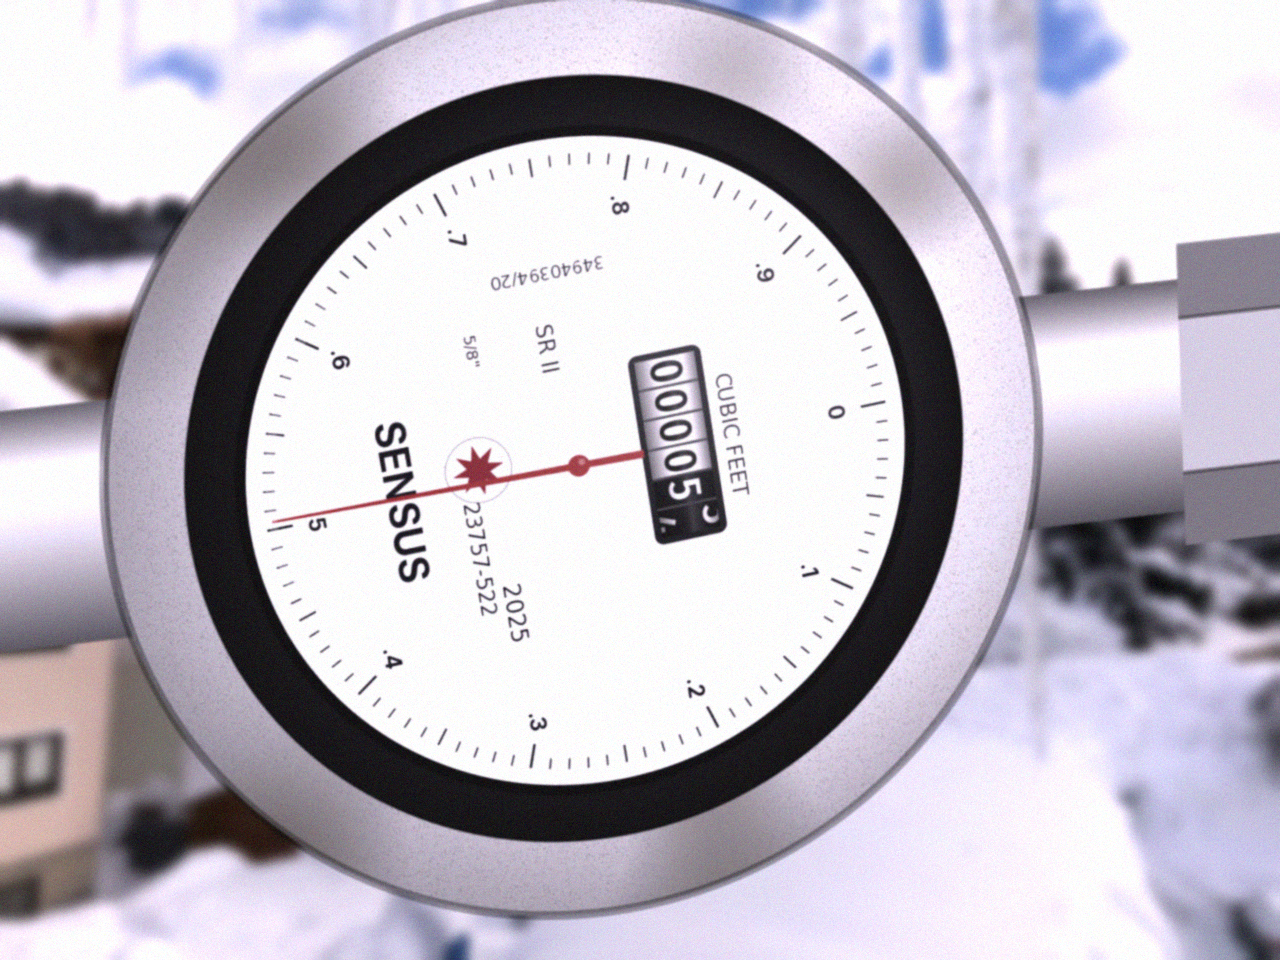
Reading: 53.50ft³
